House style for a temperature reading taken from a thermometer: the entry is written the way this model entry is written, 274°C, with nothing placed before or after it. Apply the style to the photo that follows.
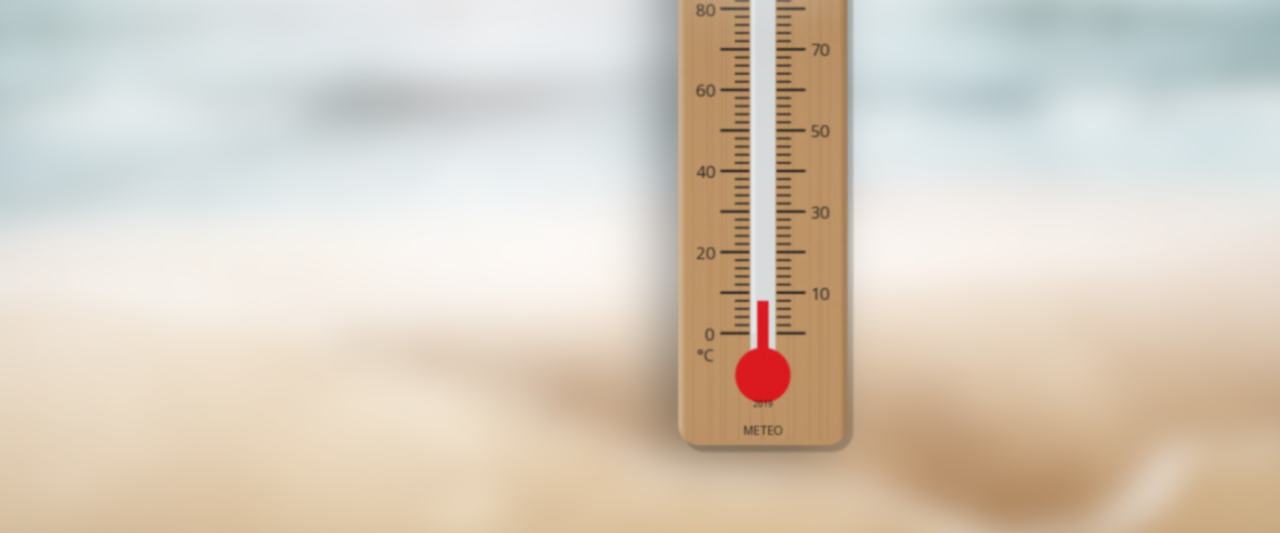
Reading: 8°C
